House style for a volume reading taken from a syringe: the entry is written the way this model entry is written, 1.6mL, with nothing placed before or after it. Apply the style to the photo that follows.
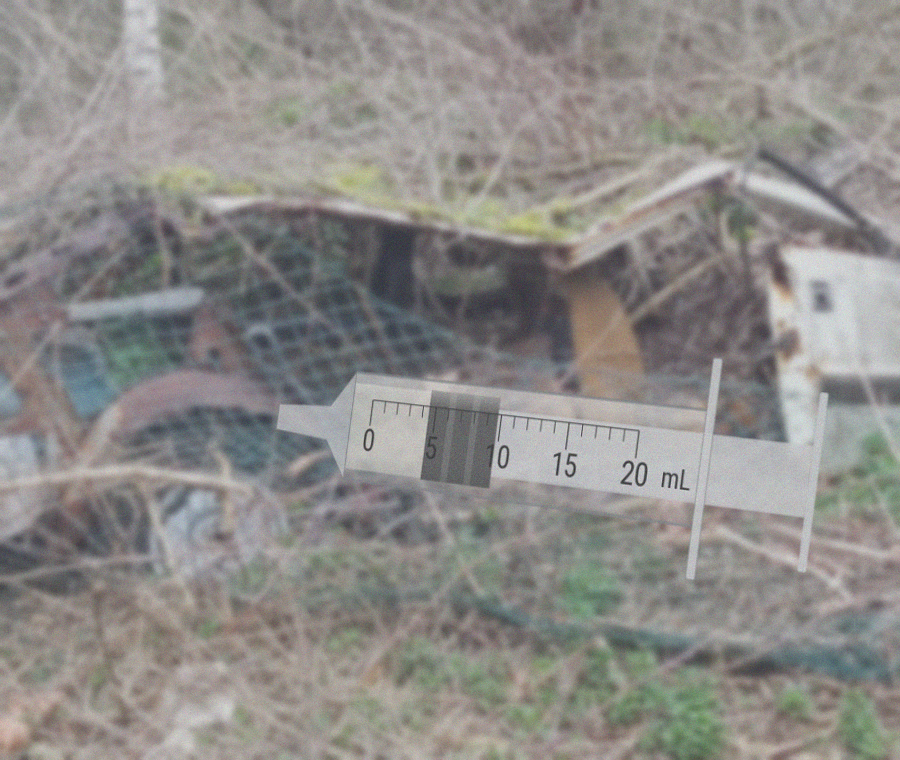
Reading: 4.5mL
